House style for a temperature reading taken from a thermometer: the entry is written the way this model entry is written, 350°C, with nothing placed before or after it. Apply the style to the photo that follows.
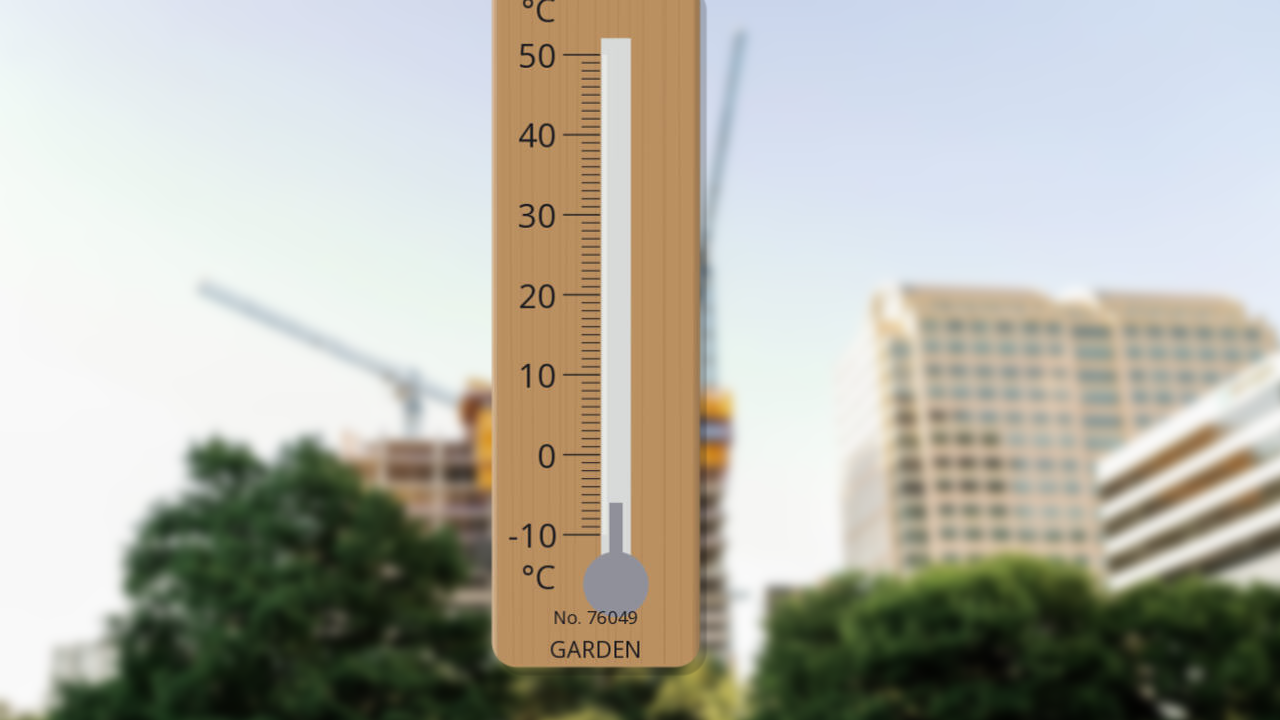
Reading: -6°C
